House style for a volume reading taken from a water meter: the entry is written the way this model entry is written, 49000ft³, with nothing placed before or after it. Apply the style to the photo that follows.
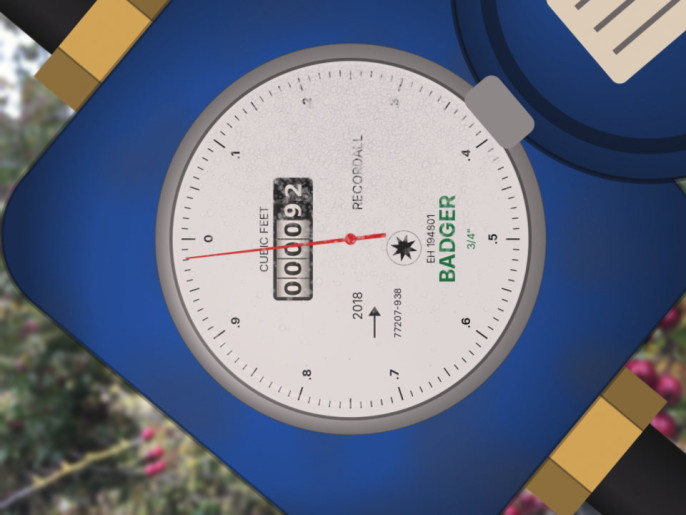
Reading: 91.98ft³
